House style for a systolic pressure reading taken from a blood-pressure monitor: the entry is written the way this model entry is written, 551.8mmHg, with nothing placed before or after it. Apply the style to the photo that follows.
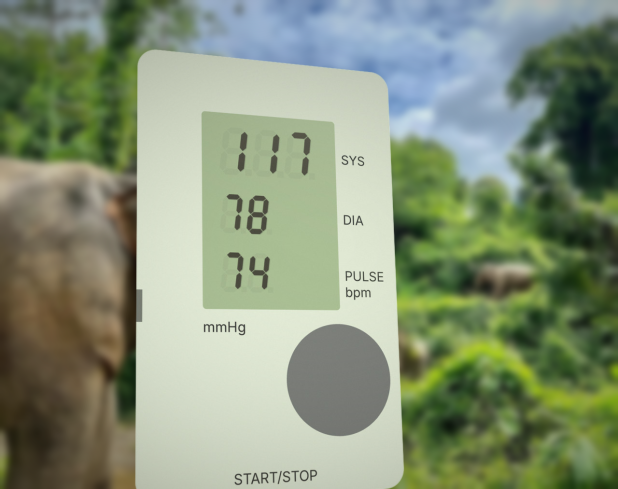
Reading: 117mmHg
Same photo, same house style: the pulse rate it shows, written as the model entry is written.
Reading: 74bpm
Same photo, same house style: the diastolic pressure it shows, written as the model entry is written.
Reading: 78mmHg
